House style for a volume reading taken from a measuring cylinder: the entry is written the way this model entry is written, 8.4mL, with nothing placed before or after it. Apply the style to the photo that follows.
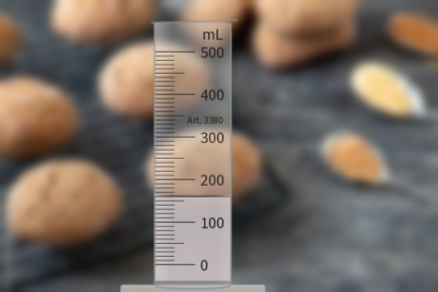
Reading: 160mL
